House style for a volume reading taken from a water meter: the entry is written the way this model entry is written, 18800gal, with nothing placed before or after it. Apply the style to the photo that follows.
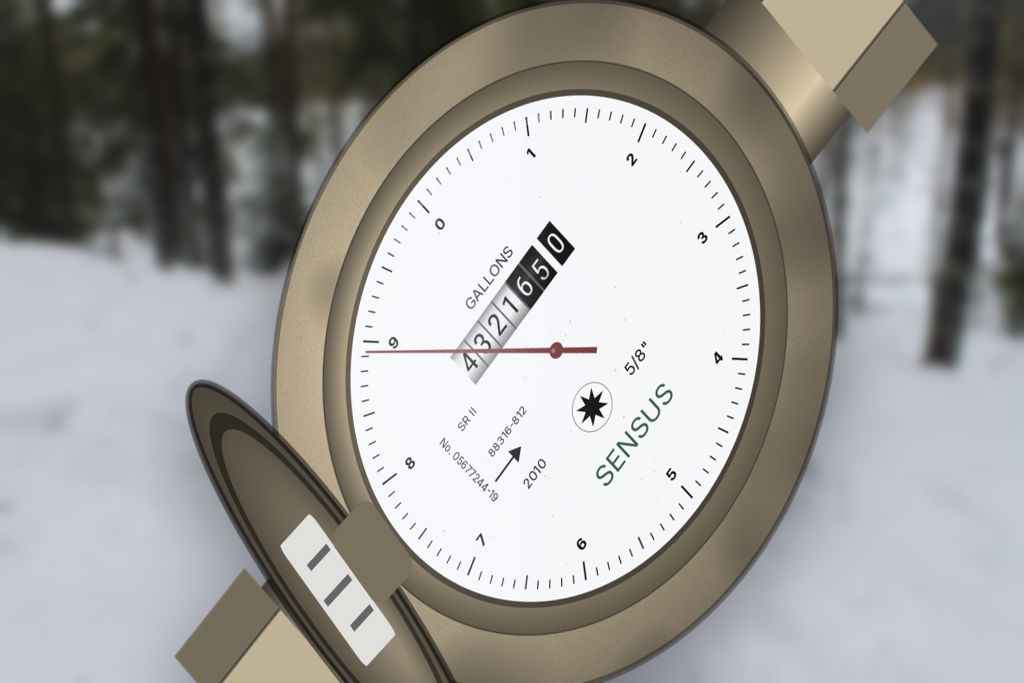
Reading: 4321648.9gal
